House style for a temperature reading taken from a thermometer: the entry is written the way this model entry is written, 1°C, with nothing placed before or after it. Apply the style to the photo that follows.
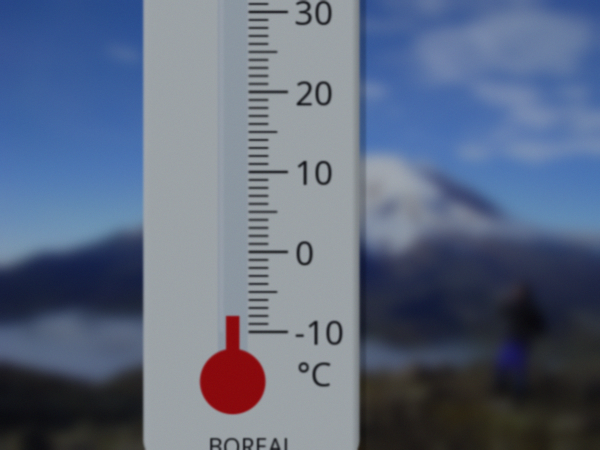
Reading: -8°C
